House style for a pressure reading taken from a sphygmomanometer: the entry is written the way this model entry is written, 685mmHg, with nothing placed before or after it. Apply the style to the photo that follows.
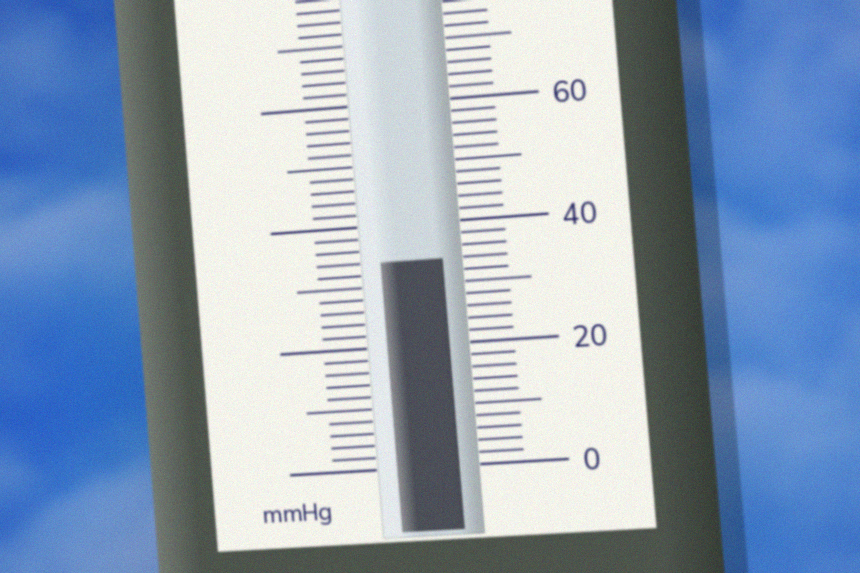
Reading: 34mmHg
